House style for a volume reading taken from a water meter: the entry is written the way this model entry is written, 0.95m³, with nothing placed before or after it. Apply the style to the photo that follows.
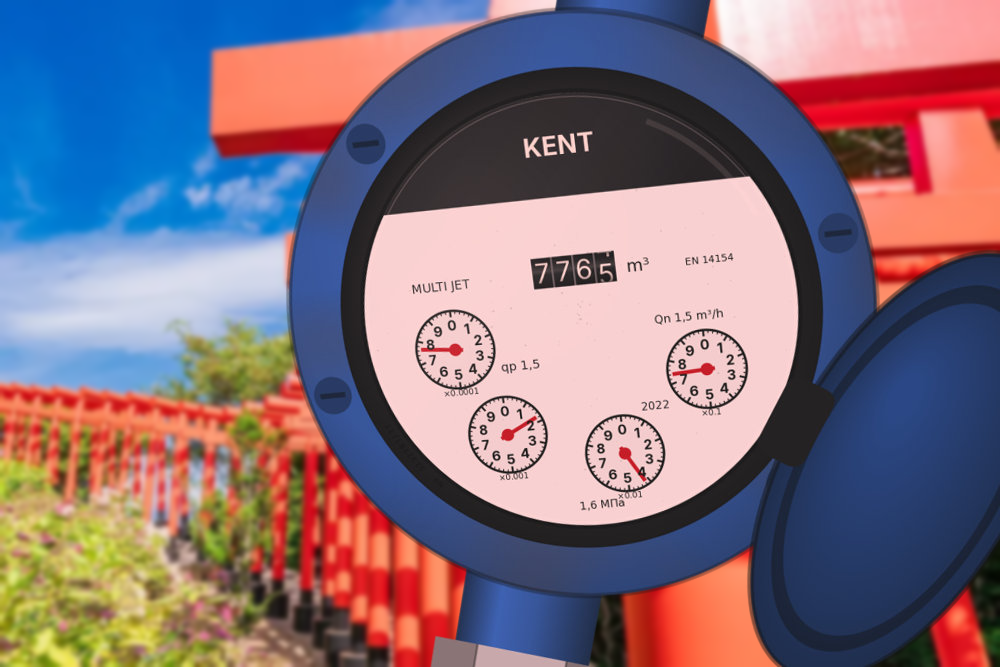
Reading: 7764.7417m³
